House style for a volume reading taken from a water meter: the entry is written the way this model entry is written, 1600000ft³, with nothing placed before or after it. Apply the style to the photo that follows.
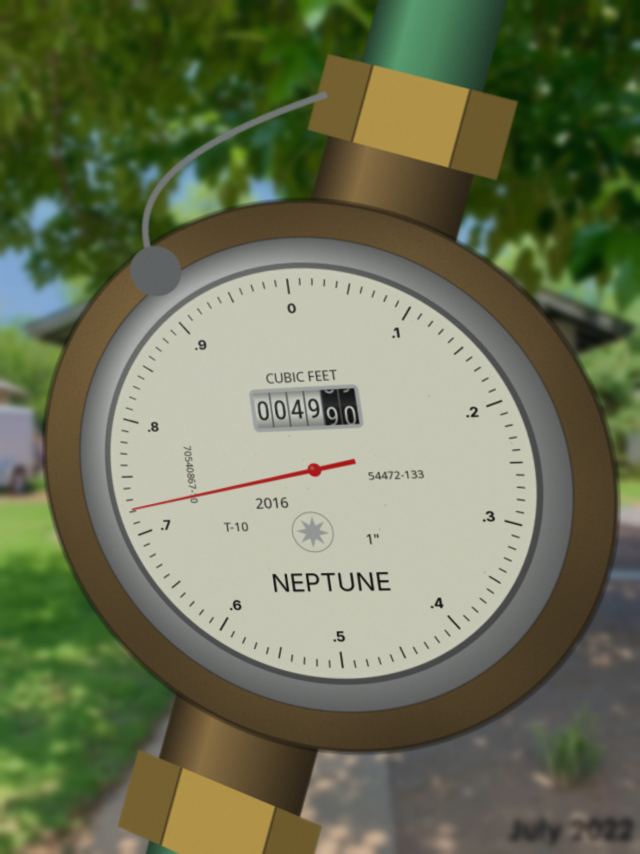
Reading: 4989.72ft³
